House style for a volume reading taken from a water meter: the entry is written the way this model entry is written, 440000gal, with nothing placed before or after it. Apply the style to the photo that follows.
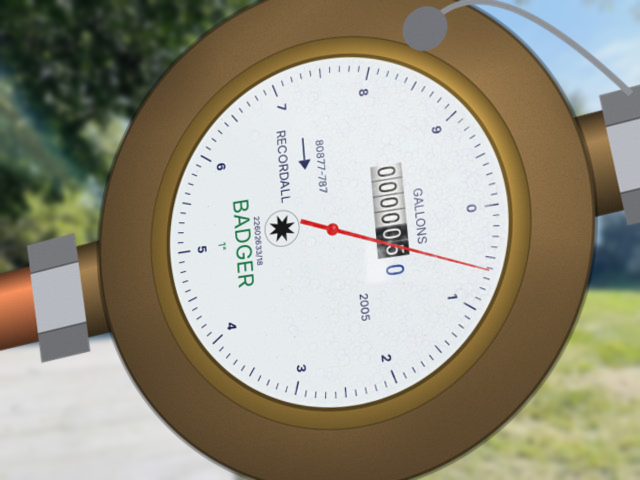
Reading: 50.6gal
